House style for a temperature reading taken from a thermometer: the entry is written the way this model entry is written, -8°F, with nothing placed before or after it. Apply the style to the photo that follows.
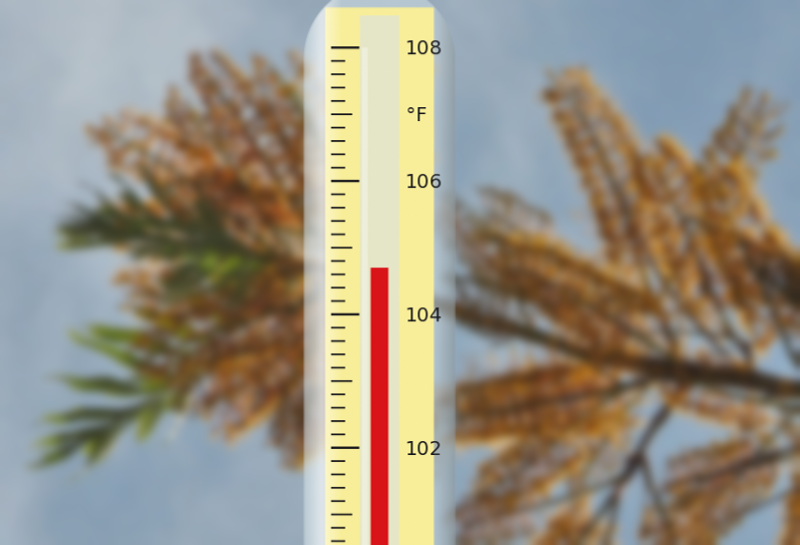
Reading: 104.7°F
